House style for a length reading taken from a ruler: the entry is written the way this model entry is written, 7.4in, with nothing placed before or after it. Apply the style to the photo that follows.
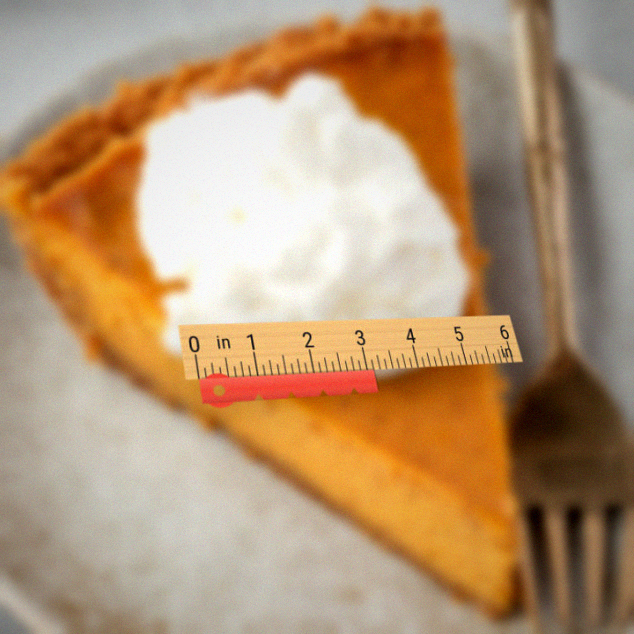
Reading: 3.125in
